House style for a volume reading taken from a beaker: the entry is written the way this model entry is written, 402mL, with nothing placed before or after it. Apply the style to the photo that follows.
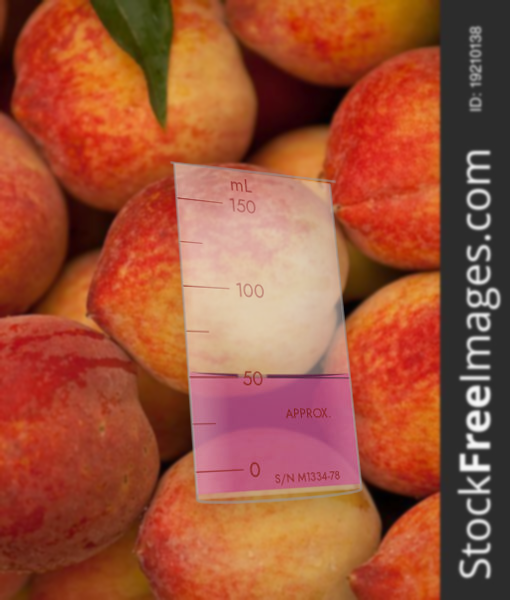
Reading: 50mL
